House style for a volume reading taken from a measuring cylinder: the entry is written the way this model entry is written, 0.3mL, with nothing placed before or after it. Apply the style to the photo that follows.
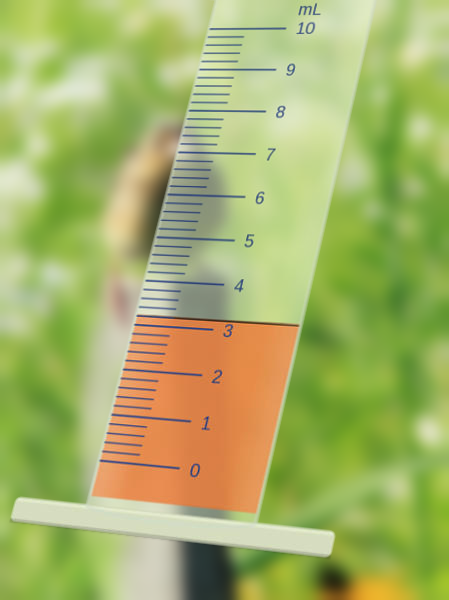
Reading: 3.2mL
